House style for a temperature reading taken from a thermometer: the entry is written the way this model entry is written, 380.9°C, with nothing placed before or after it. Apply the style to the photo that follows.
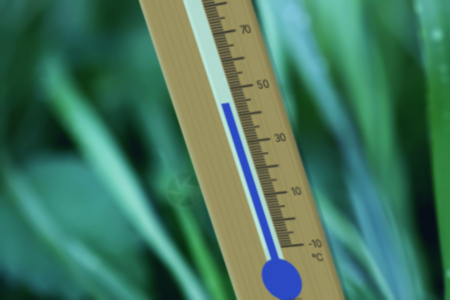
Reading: 45°C
